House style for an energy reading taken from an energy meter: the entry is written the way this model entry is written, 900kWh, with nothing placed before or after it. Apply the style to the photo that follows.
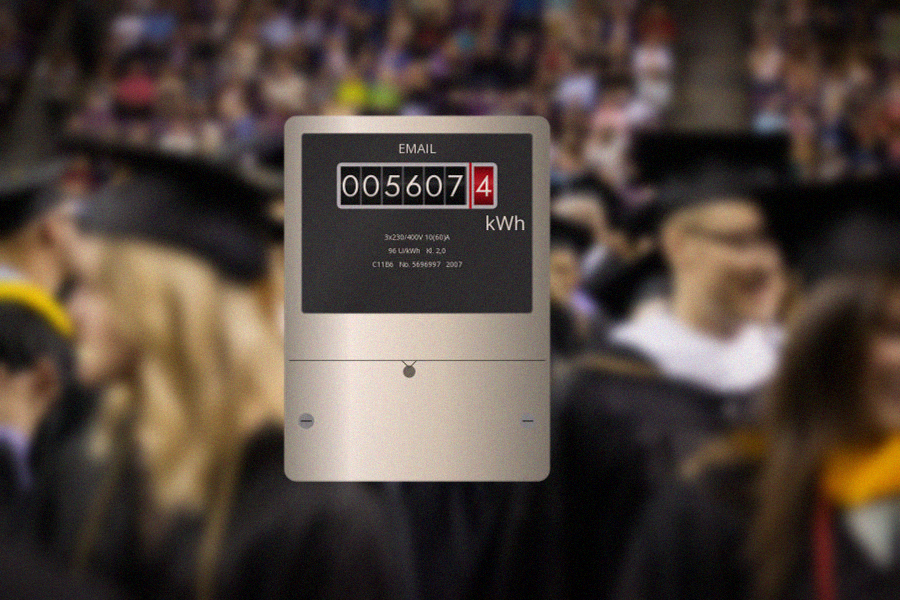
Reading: 5607.4kWh
